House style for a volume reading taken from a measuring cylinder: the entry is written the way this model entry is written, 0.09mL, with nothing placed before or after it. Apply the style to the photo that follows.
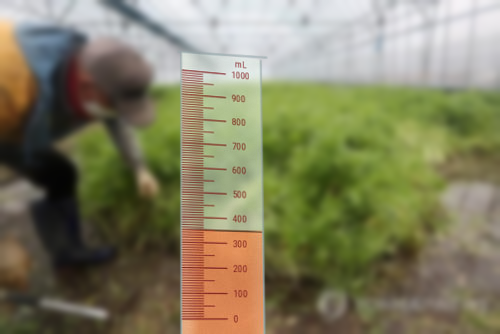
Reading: 350mL
